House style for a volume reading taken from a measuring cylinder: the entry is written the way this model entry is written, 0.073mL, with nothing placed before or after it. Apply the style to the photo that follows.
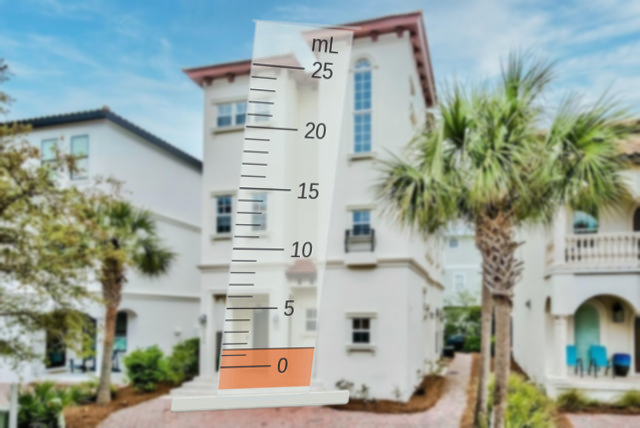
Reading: 1.5mL
